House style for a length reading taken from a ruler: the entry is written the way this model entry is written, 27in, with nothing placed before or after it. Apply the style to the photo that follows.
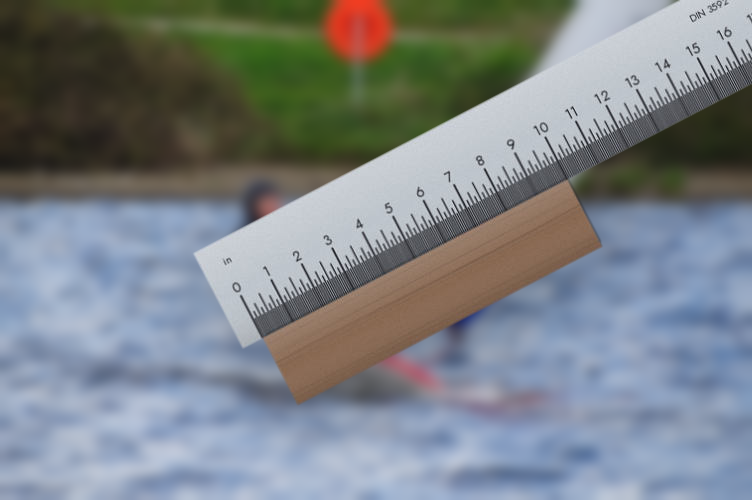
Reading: 10in
